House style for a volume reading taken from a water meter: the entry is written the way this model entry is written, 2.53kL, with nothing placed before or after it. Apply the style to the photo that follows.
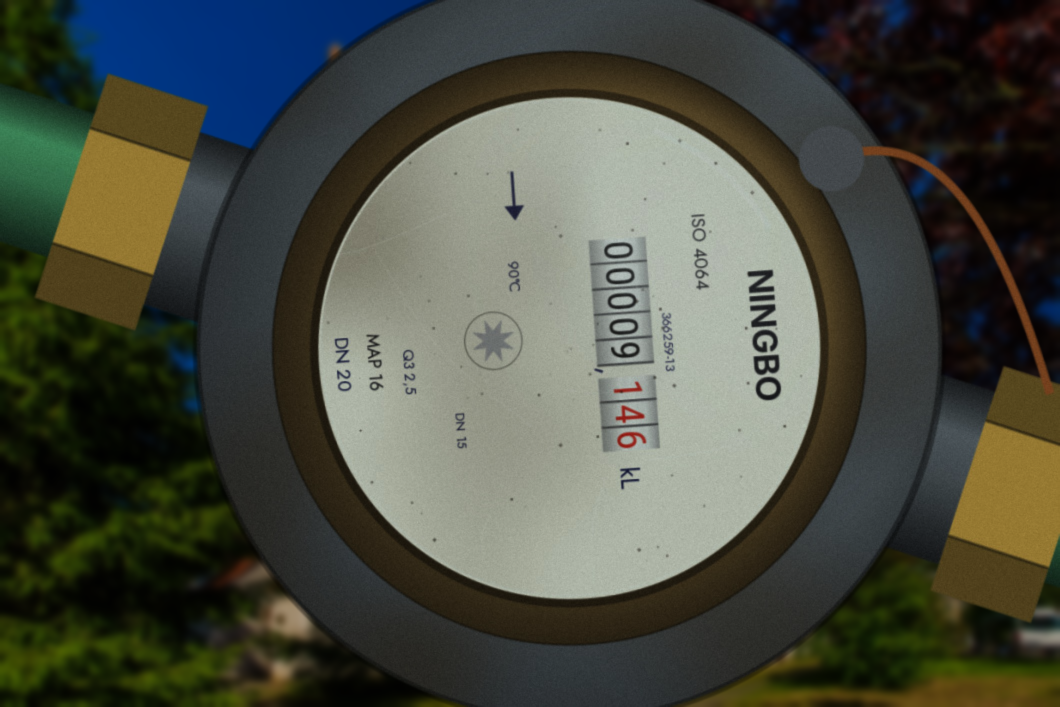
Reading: 9.146kL
